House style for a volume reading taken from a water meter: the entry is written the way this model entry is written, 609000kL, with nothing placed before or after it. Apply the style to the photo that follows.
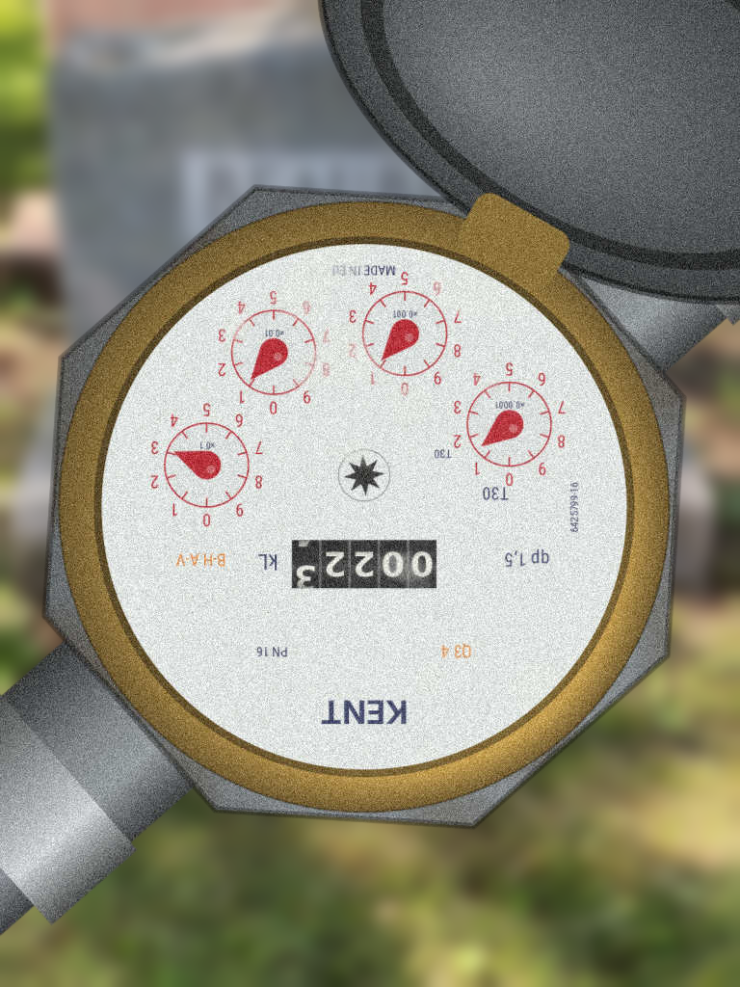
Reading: 223.3111kL
